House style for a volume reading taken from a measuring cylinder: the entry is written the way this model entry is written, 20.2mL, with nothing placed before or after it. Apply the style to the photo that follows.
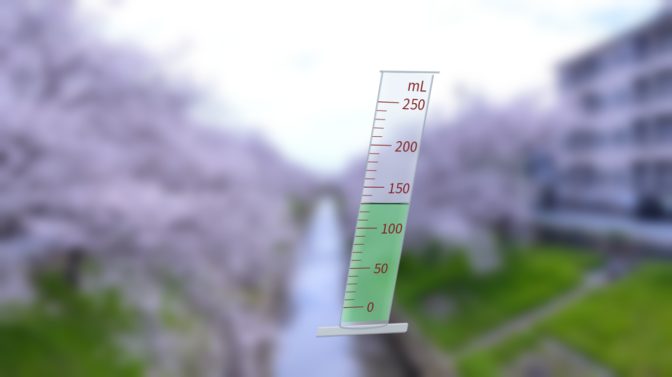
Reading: 130mL
